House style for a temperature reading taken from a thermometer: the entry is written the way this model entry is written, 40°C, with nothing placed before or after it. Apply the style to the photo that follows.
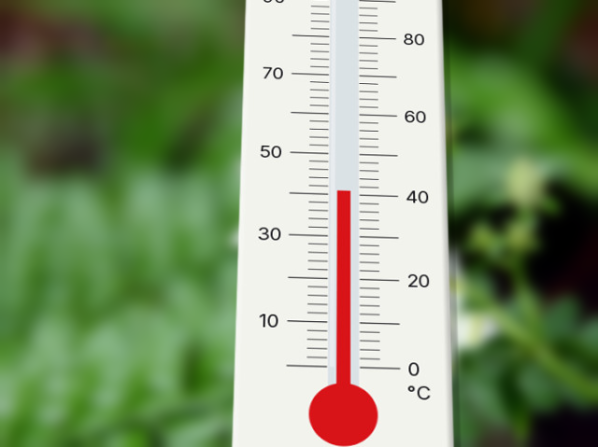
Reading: 41°C
